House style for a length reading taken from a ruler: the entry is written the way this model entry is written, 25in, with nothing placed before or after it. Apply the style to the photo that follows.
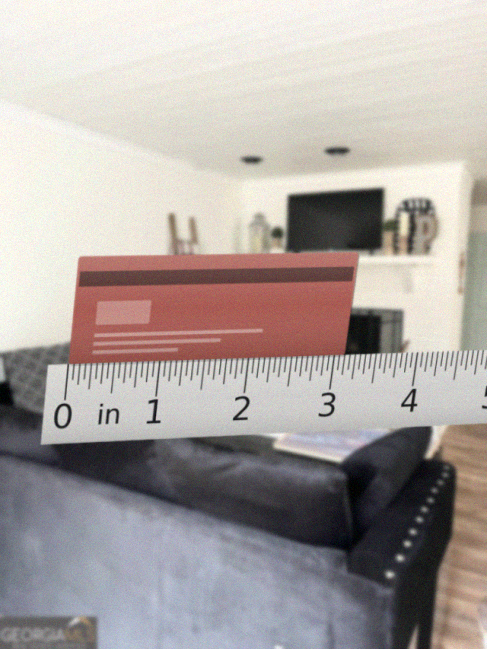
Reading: 3.125in
